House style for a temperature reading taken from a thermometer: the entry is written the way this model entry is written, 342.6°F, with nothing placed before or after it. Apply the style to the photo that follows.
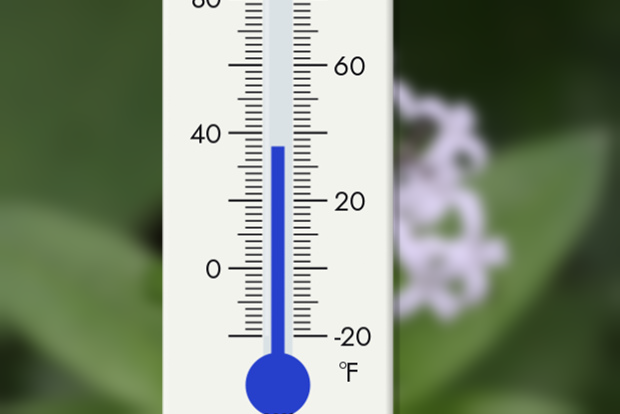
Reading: 36°F
